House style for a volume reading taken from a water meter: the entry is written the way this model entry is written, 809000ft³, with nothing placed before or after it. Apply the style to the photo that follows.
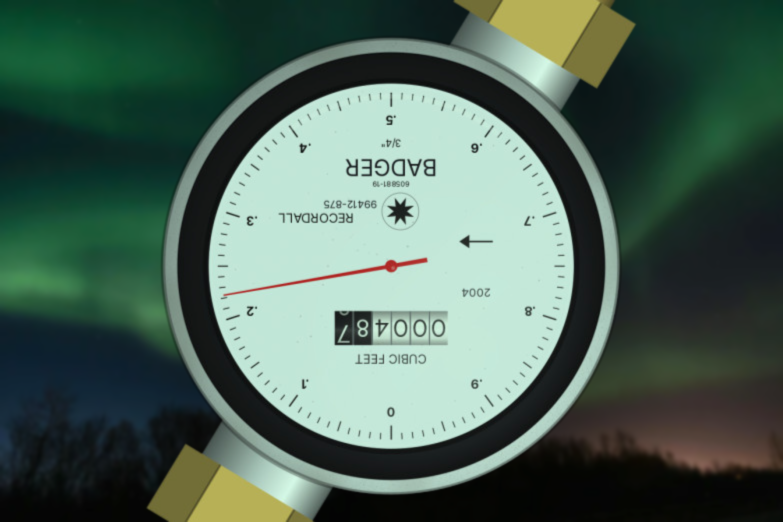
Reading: 487.22ft³
